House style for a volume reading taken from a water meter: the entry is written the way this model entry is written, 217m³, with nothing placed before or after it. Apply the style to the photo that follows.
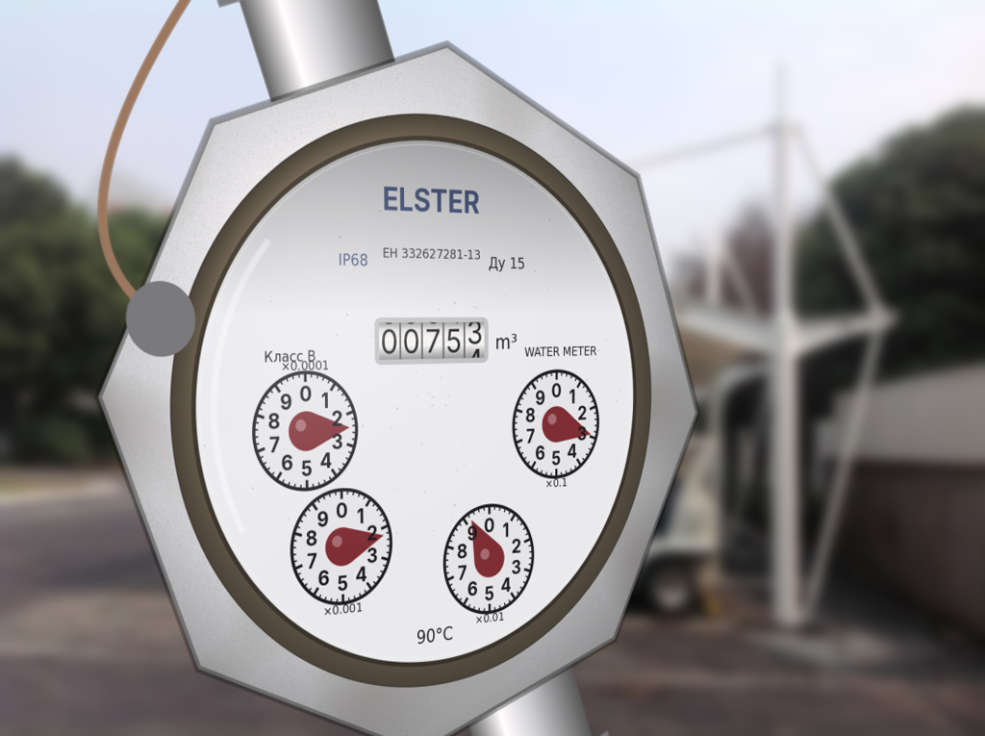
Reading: 753.2922m³
